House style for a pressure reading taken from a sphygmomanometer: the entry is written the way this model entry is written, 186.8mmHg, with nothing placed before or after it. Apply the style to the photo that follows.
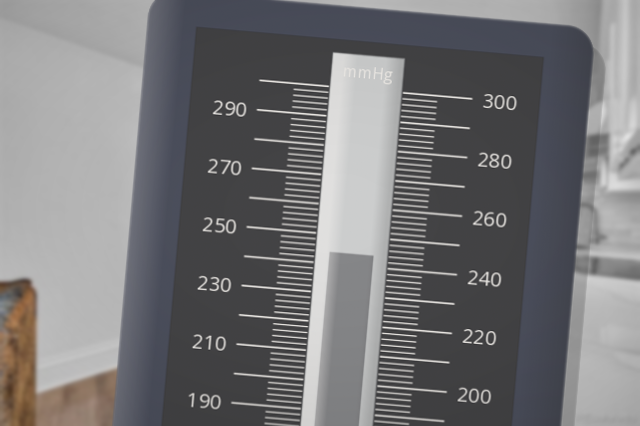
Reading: 244mmHg
